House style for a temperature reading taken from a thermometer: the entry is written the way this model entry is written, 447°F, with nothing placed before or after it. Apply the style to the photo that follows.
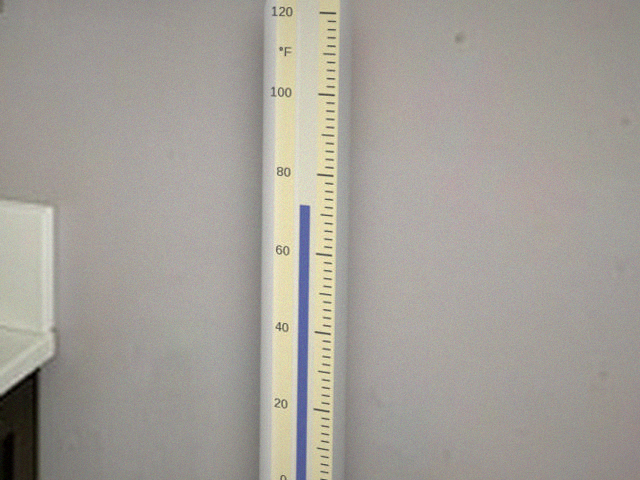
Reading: 72°F
